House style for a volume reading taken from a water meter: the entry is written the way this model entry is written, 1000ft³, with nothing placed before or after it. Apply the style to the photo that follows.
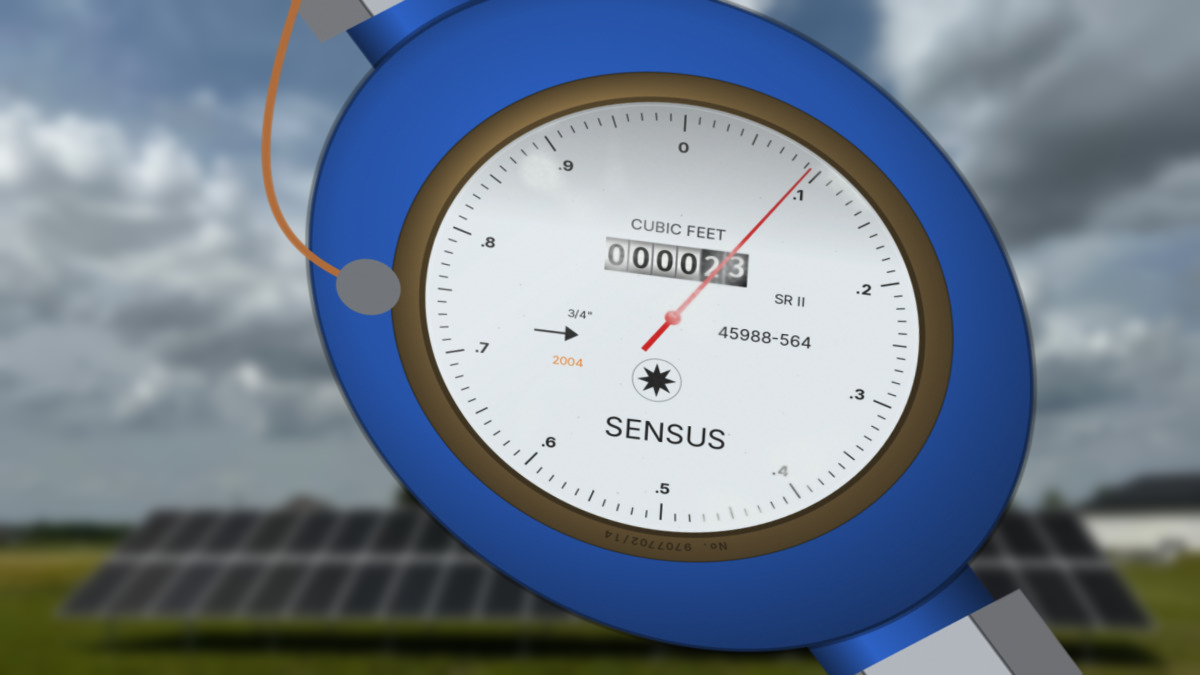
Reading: 23.09ft³
